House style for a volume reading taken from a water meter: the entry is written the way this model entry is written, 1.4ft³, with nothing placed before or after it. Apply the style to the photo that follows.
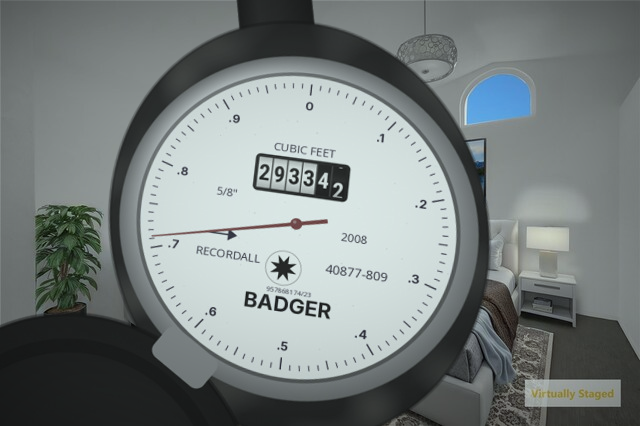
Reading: 293341.71ft³
